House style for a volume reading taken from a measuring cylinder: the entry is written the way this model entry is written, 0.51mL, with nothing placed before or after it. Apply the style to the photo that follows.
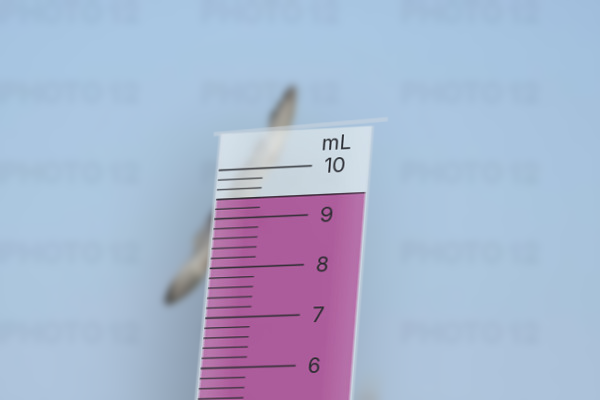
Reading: 9.4mL
